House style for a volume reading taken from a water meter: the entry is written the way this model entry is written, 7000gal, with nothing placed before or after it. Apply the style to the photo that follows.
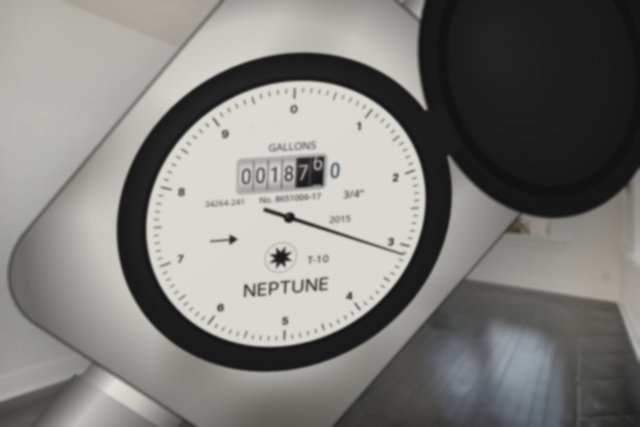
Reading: 18763.1gal
